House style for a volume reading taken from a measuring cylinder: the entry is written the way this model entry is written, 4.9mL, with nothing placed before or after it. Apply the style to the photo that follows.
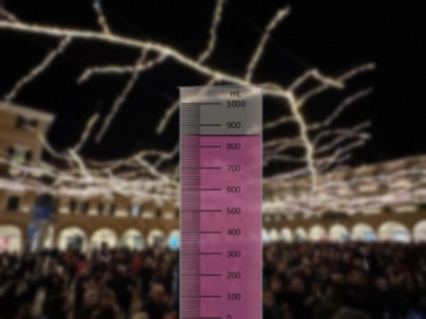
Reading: 850mL
